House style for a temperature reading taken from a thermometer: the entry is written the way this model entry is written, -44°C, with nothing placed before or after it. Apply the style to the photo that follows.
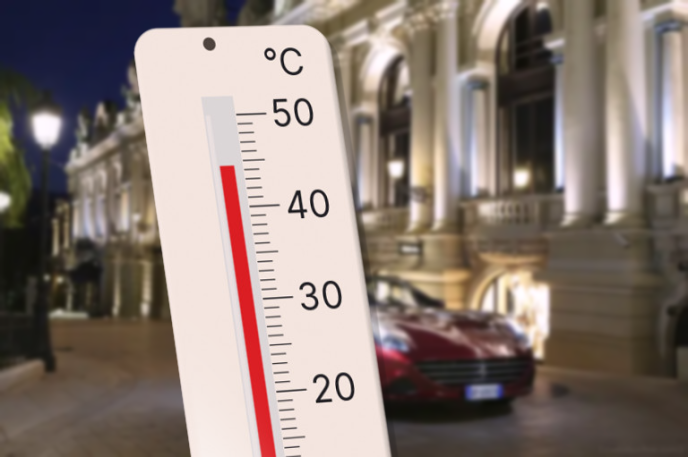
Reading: 44.5°C
